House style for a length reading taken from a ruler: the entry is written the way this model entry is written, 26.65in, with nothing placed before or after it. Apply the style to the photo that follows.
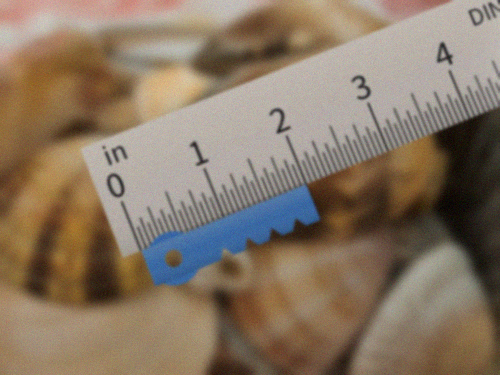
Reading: 2in
